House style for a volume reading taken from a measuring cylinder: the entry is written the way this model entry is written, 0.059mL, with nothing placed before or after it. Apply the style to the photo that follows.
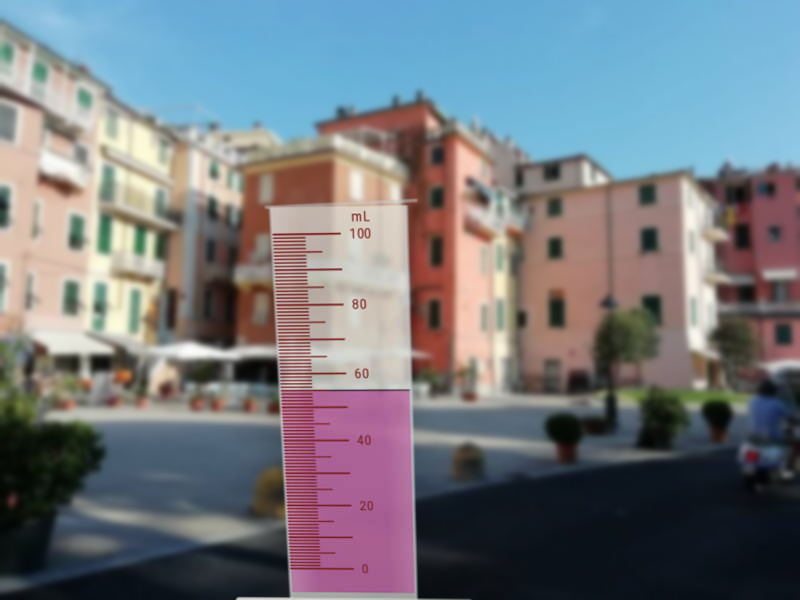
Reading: 55mL
